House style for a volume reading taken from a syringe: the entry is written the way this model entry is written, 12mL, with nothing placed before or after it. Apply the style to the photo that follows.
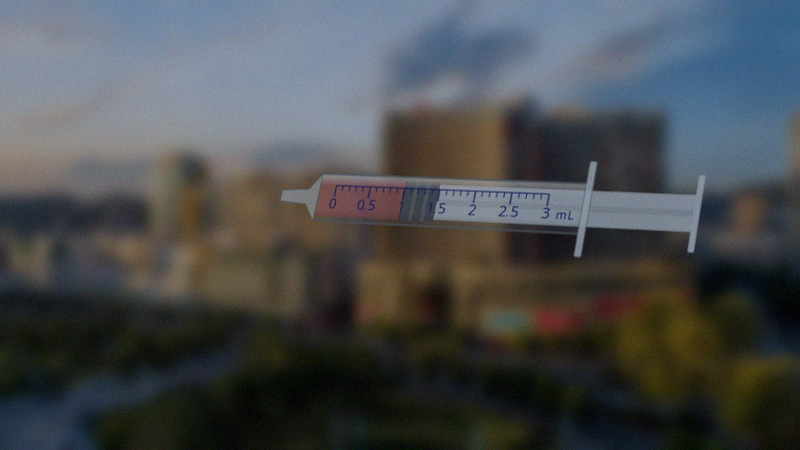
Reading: 1mL
